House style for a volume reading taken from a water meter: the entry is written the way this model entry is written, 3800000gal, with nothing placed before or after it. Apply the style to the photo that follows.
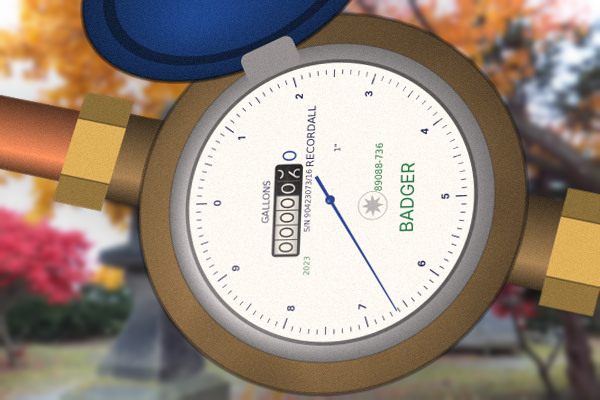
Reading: 56.6gal
